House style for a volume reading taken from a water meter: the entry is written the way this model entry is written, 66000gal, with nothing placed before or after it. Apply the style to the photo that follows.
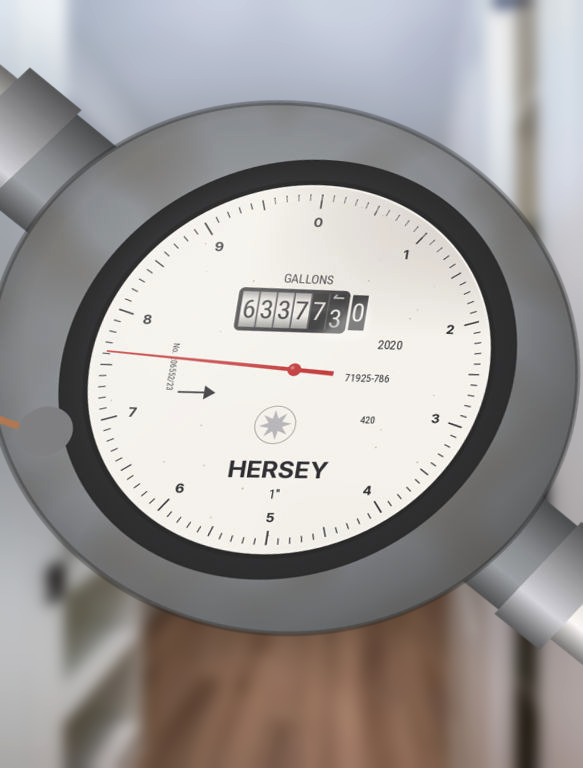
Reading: 6337727.6gal
